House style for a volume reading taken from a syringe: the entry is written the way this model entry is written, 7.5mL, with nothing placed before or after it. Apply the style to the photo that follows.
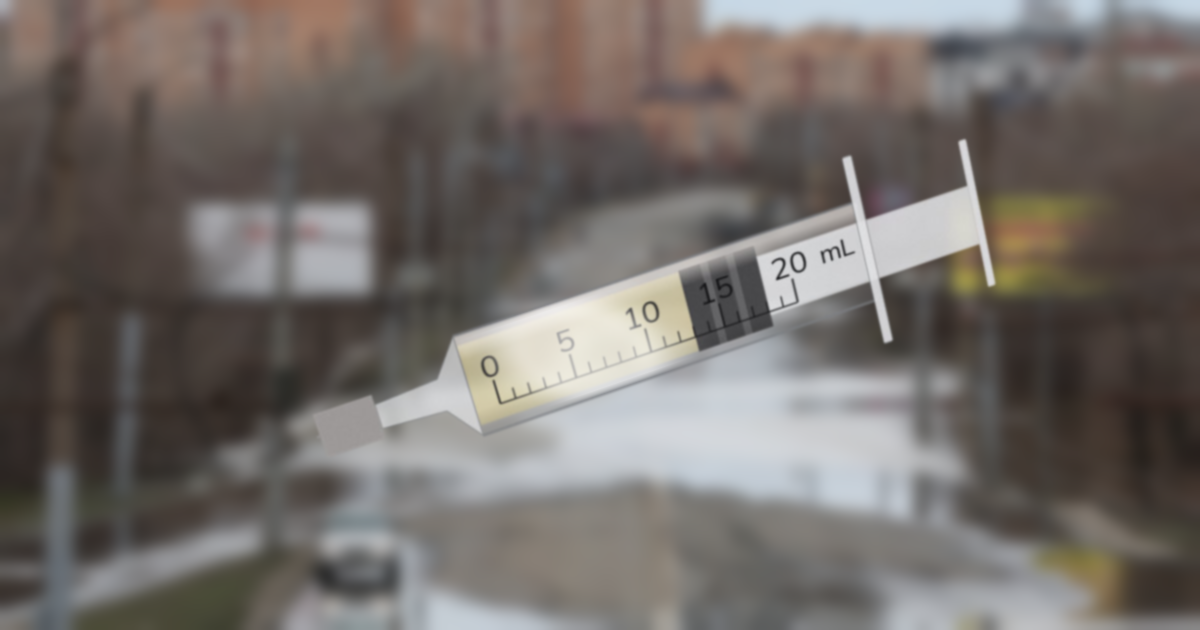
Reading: 13mL
